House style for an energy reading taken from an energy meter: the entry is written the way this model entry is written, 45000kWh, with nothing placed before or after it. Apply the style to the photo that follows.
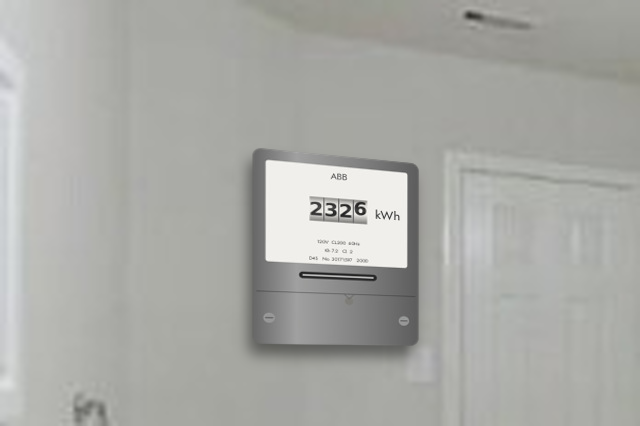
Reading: 2326kWh
